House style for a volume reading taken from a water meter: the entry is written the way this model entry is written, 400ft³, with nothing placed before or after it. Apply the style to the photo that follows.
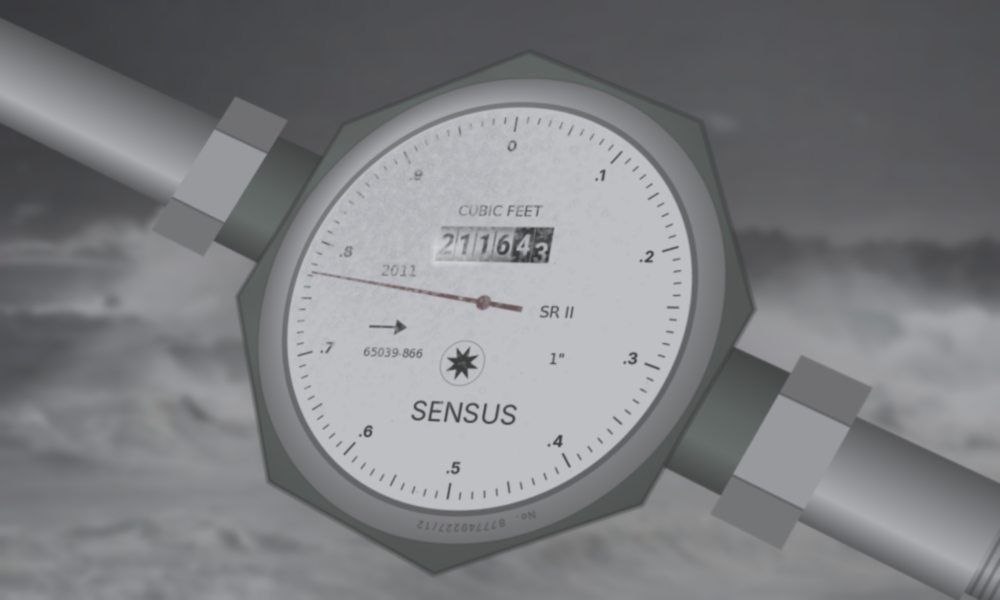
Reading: 211642.77ft³
